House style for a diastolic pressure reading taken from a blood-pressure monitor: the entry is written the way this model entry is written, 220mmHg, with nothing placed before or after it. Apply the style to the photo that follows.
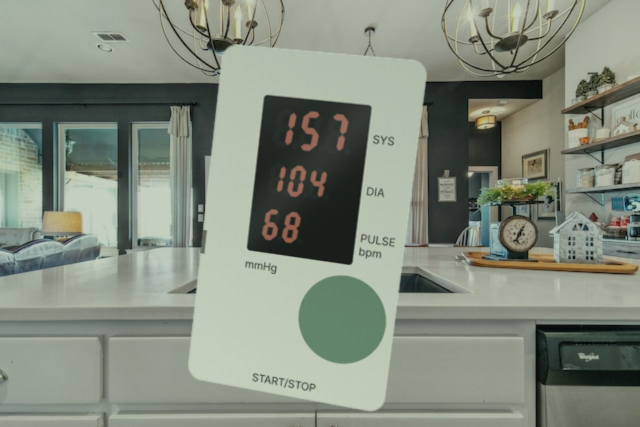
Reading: 104mmHg
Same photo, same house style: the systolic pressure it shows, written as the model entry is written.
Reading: 157mmHg
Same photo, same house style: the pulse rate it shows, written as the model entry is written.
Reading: 68bpm
